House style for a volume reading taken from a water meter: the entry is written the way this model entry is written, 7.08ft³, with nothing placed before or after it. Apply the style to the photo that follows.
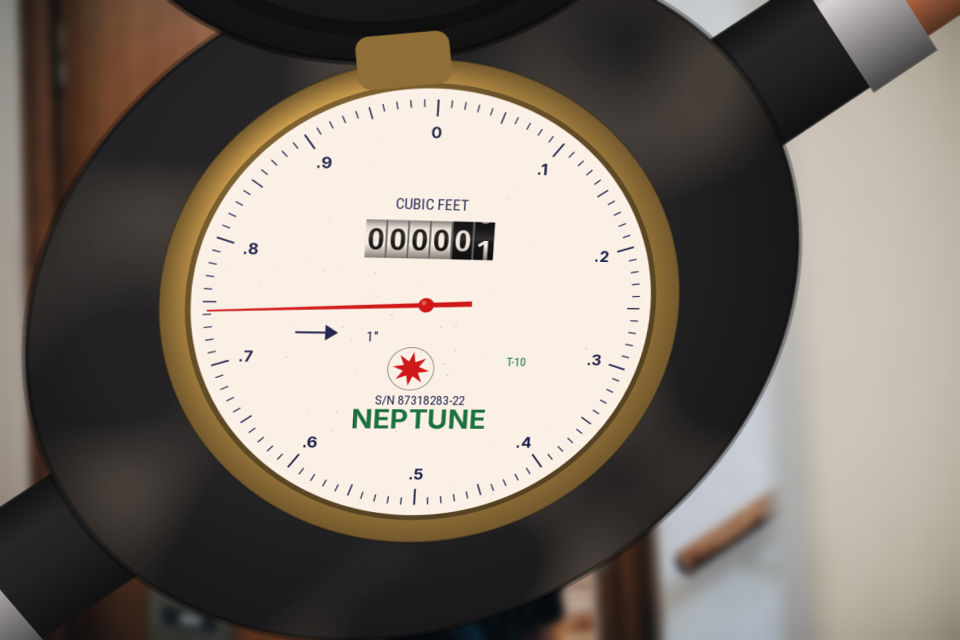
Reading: 0.74ft³
